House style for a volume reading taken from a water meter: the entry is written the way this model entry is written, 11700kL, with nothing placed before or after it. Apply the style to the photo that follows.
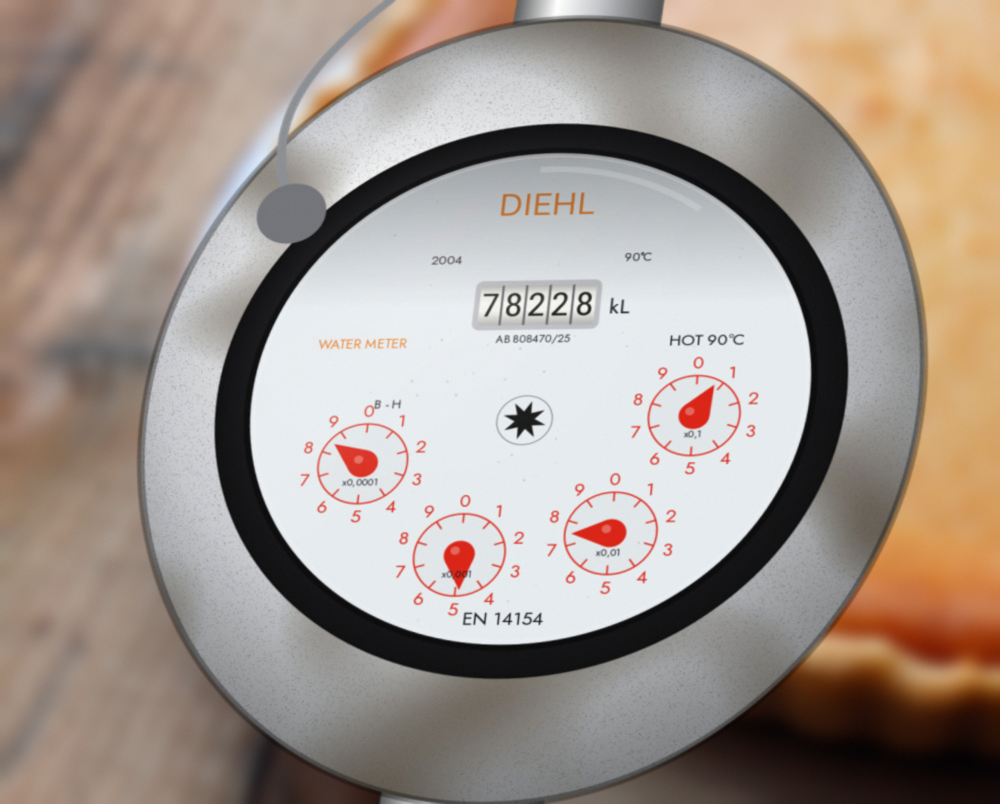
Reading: 78228.0748kL
